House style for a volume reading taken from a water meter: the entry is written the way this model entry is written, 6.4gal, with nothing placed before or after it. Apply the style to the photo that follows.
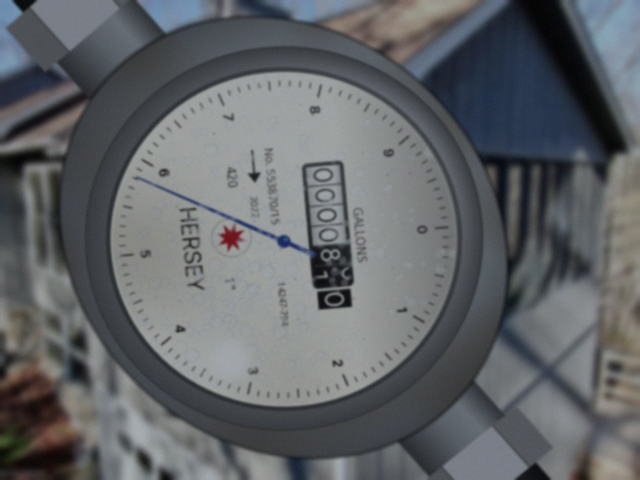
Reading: 805.8gal
